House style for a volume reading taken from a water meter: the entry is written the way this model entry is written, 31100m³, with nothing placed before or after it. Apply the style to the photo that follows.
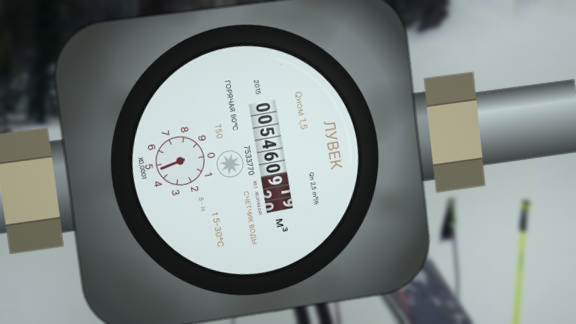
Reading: 5460.9194m³
